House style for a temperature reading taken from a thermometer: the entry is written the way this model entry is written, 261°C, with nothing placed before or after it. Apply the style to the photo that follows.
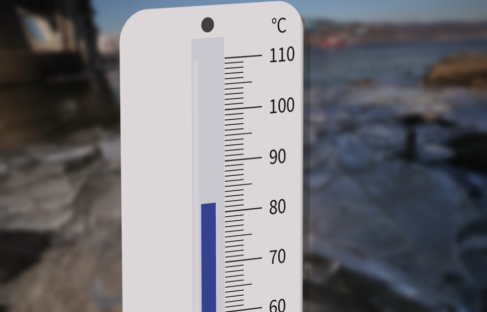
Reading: 82°C
